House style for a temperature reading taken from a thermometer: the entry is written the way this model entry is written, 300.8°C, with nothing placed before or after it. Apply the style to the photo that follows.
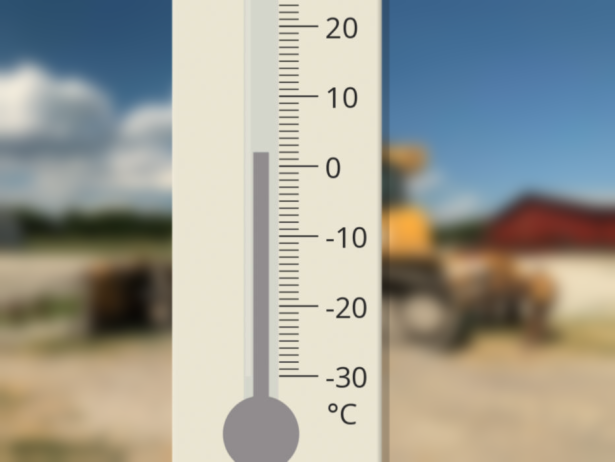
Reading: 2°C
